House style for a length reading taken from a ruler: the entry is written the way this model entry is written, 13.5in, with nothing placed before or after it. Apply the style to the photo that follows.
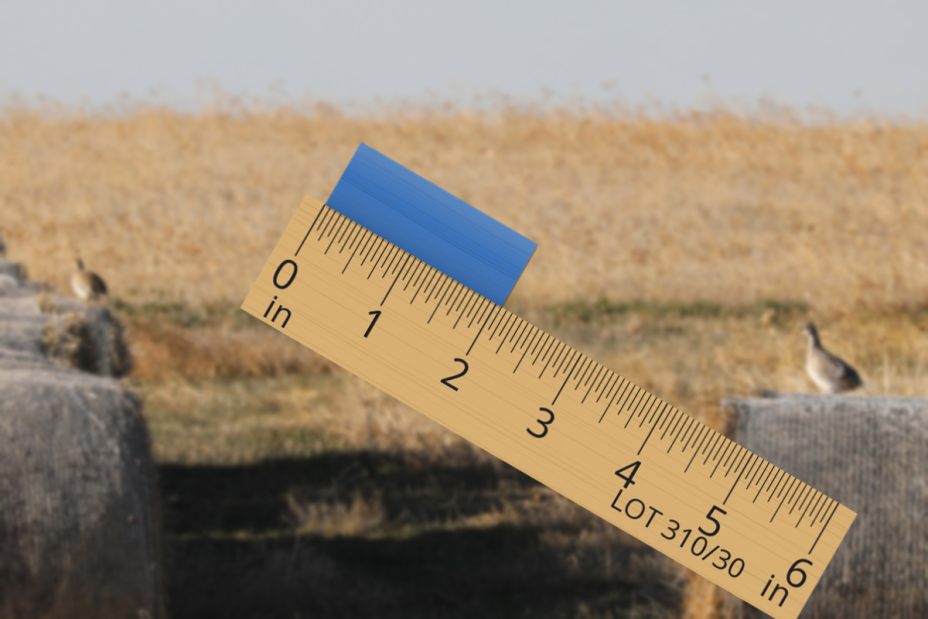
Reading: 2.0625in
